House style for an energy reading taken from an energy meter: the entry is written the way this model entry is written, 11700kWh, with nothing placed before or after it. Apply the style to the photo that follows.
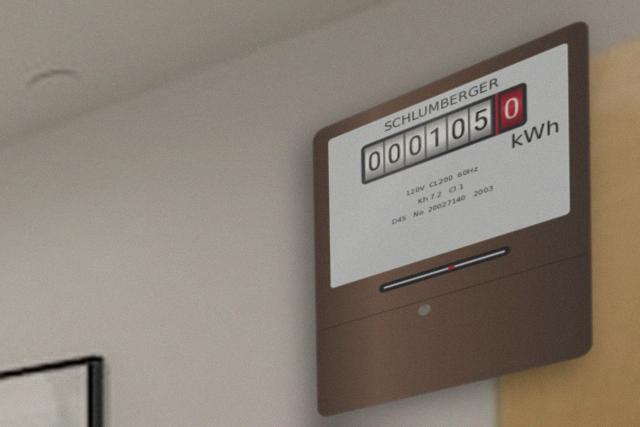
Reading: 105.0kWh
